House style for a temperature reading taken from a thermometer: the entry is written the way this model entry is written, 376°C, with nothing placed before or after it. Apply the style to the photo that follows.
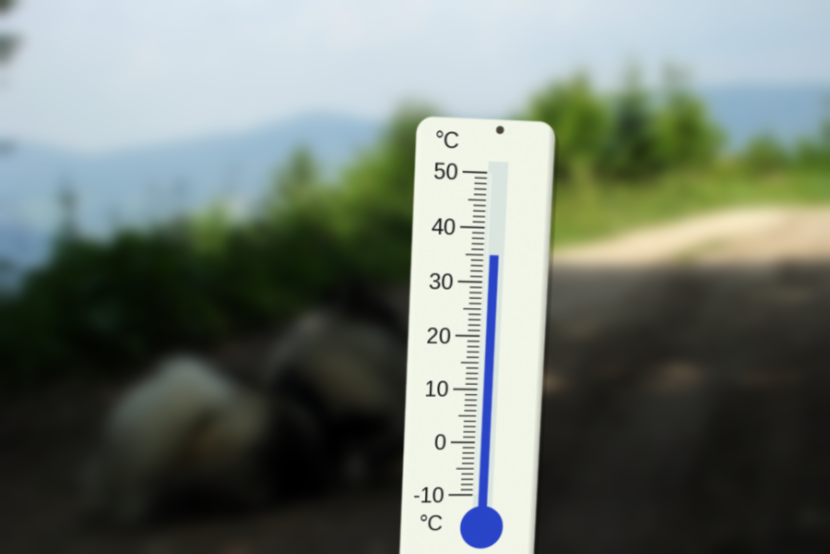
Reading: 35°C
